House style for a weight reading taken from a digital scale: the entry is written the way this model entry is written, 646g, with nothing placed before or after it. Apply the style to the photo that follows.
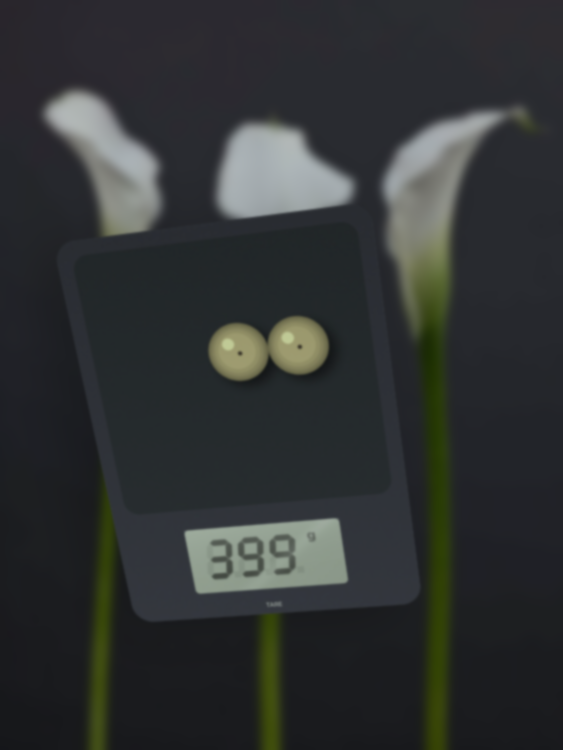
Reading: 399g
